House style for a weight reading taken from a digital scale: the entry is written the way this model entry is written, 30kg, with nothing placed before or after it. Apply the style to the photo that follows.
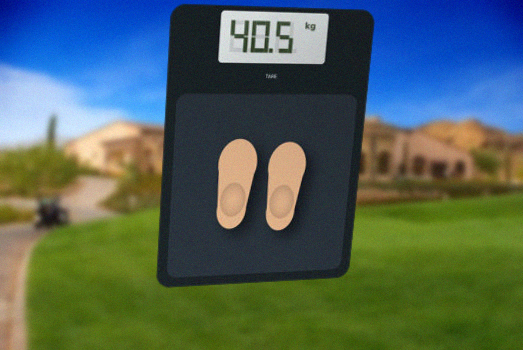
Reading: 40.5kg
